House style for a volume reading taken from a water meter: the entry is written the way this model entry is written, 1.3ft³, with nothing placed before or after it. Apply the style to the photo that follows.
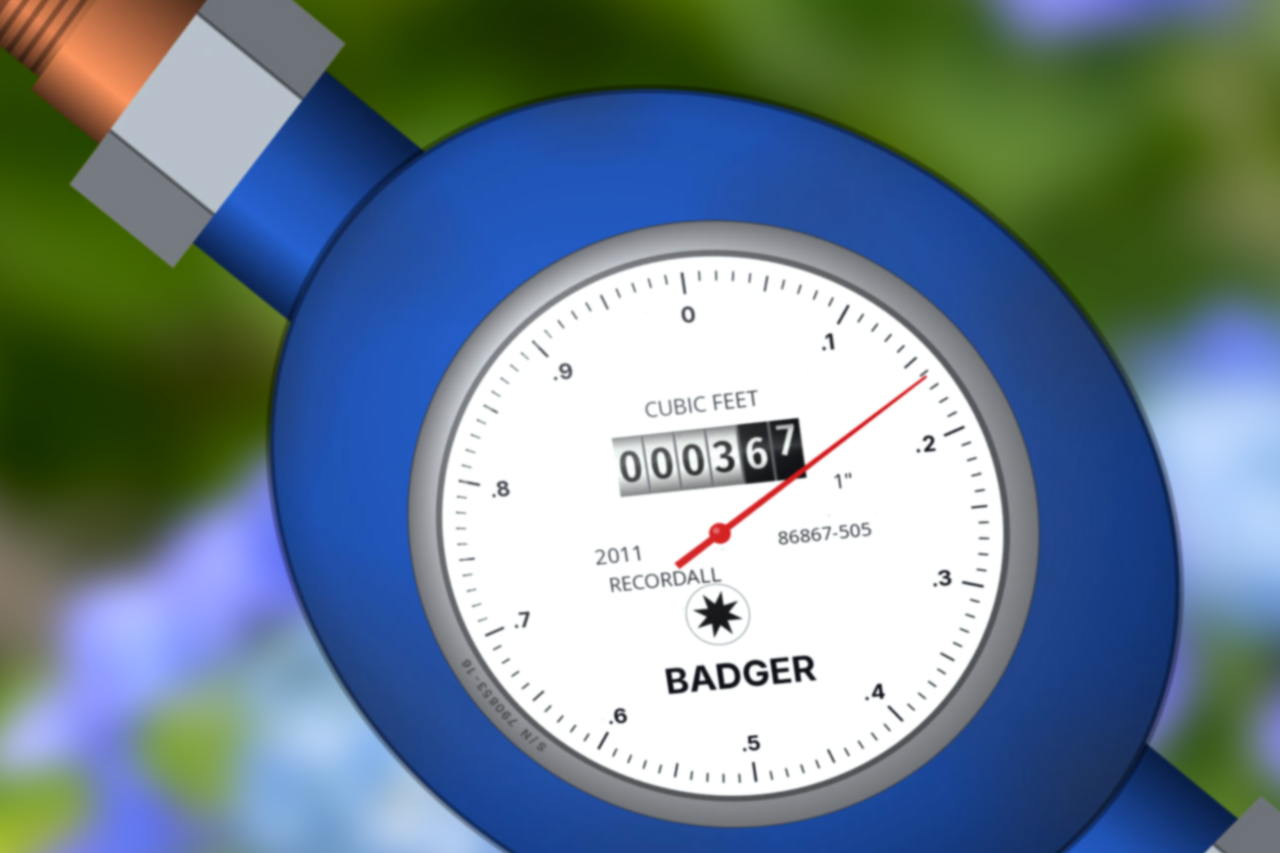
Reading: 367.16ft³
